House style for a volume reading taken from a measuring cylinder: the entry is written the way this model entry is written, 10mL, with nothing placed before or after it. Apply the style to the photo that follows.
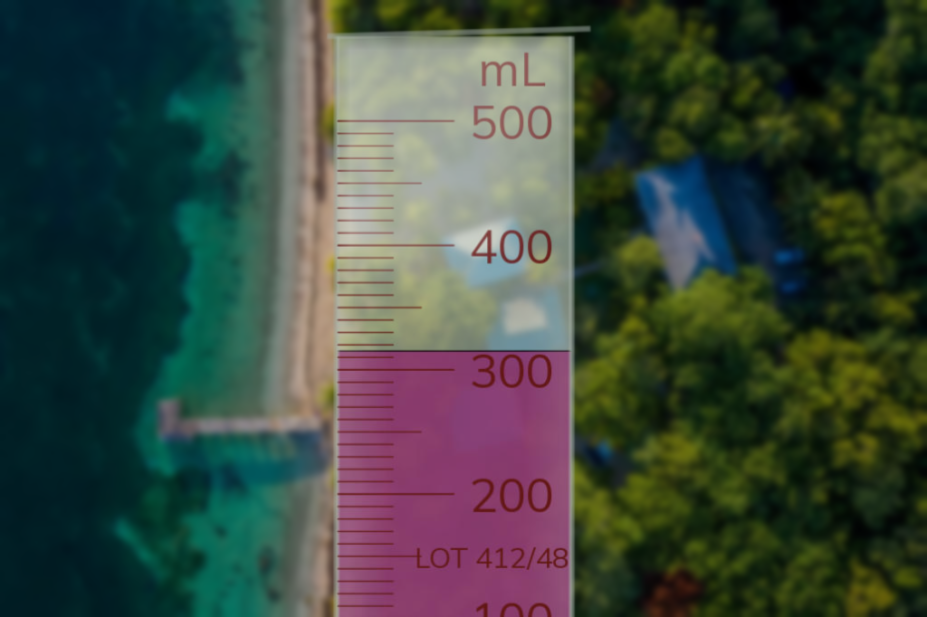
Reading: 315mL
